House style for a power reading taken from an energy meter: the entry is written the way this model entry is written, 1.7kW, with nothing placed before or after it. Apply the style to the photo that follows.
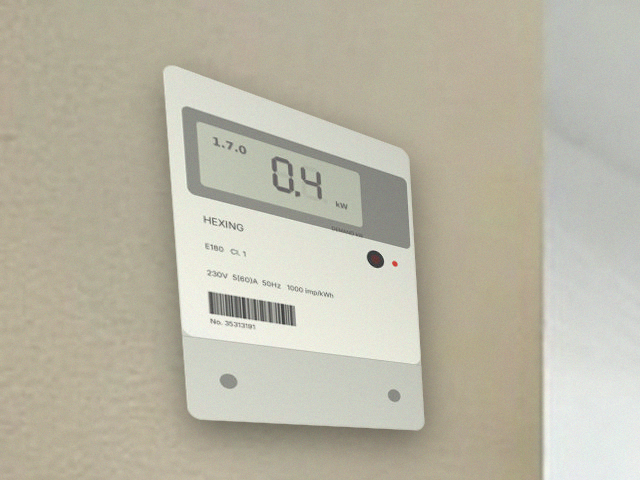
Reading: 0.4kW
